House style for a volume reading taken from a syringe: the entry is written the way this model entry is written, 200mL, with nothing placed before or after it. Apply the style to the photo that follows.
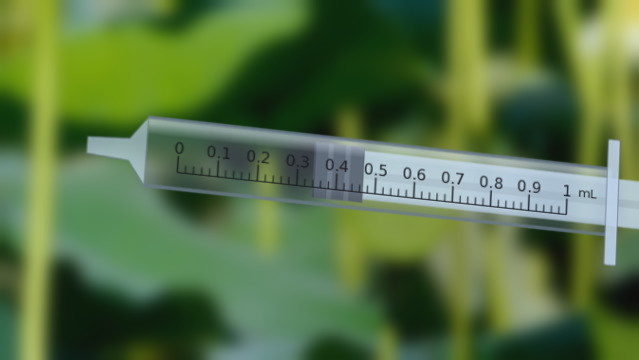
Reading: 0.34mL
